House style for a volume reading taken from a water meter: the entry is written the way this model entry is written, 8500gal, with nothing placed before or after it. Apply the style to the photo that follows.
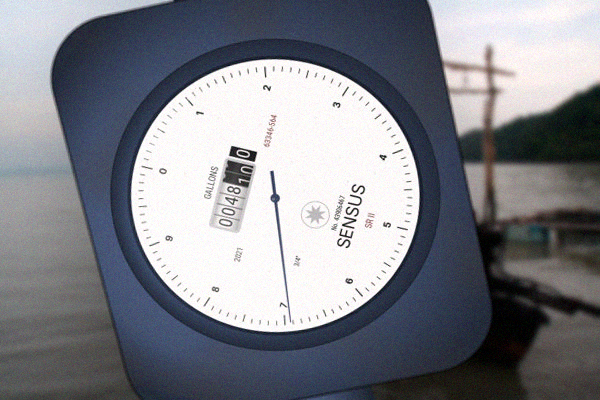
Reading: 48096.9gal
